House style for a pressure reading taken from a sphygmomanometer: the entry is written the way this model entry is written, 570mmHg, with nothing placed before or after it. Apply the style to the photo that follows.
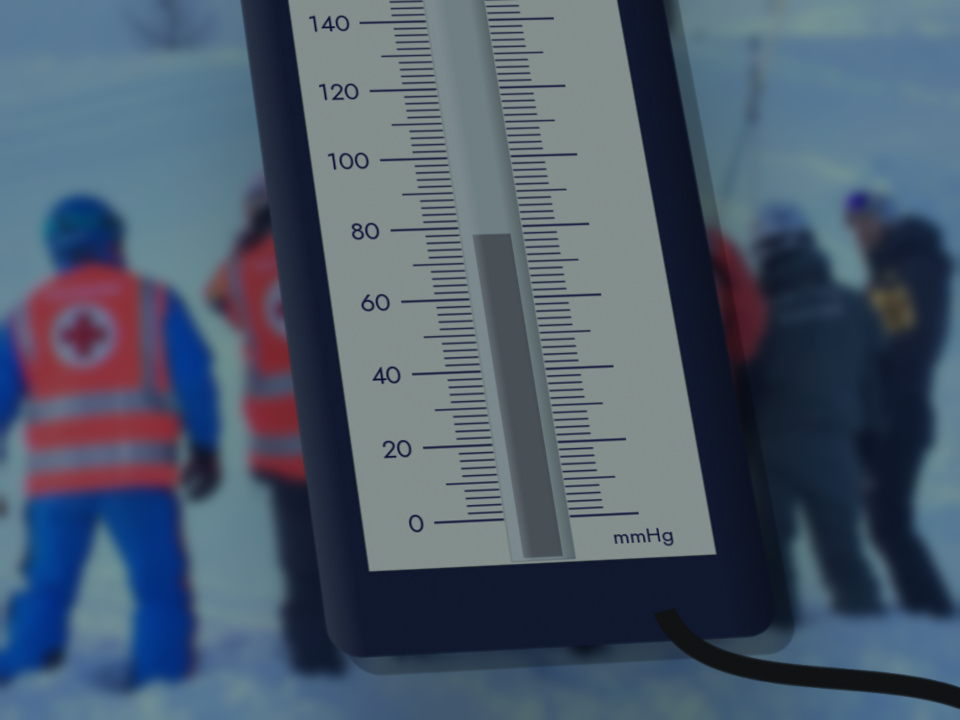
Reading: 78mmHg
